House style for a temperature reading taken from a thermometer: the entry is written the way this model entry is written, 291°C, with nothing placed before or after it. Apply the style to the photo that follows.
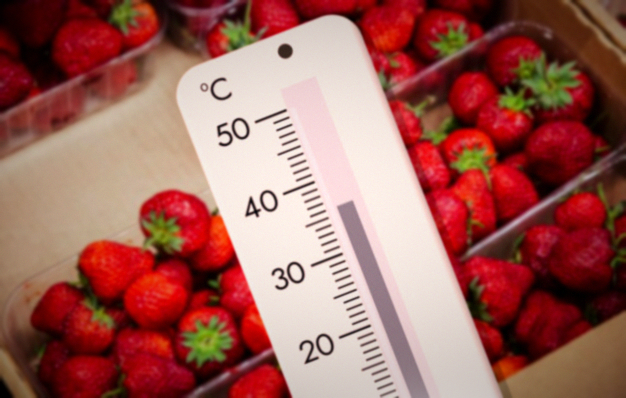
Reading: 36°C
